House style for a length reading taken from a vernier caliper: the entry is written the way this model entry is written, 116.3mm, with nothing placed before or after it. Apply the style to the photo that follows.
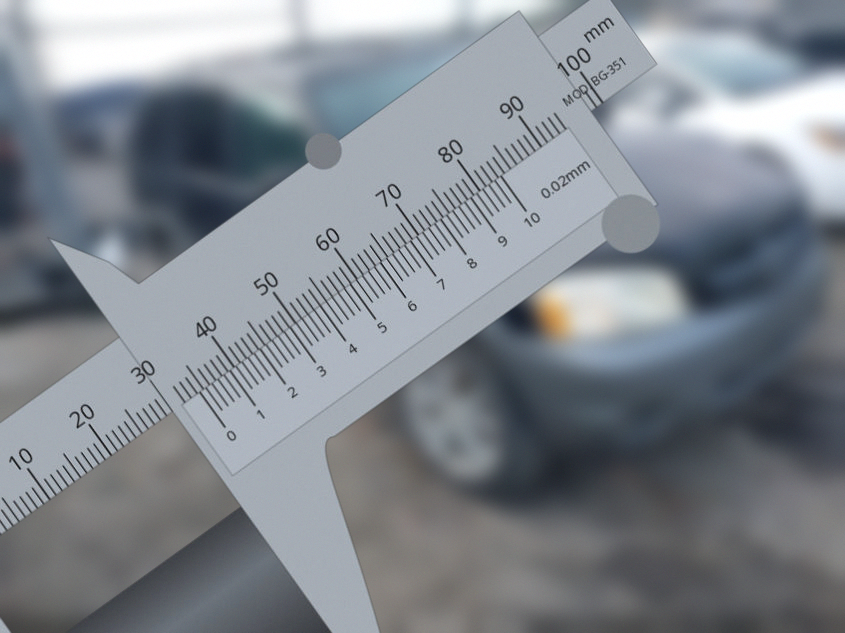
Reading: 34.4mm
